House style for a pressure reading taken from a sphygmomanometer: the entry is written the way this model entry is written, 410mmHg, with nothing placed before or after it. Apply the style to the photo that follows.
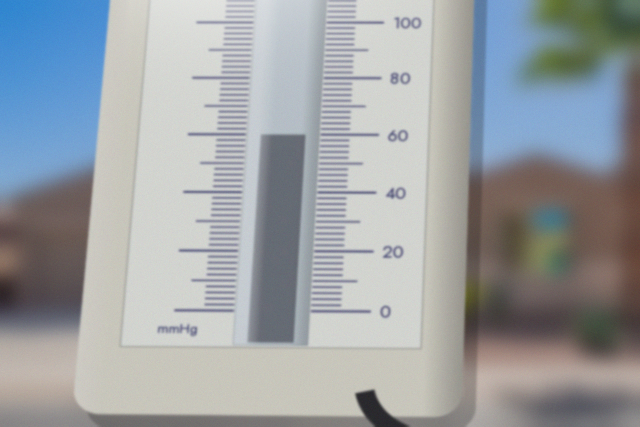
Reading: 60mmHg
